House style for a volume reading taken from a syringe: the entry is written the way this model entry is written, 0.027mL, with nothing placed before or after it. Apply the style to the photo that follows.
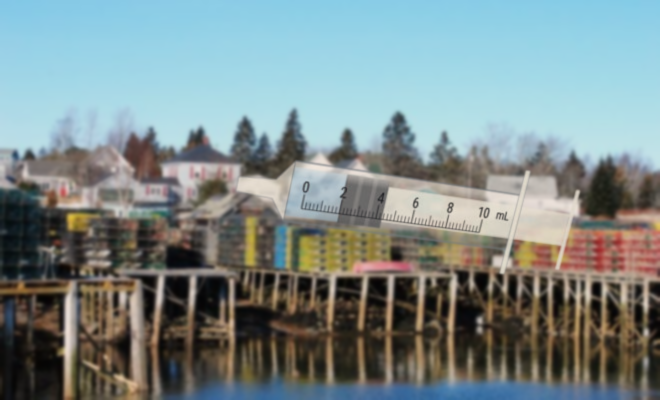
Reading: 2mL
